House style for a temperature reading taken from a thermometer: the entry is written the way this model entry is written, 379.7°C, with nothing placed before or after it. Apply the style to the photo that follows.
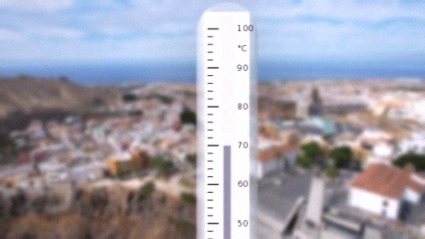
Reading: 70°C
